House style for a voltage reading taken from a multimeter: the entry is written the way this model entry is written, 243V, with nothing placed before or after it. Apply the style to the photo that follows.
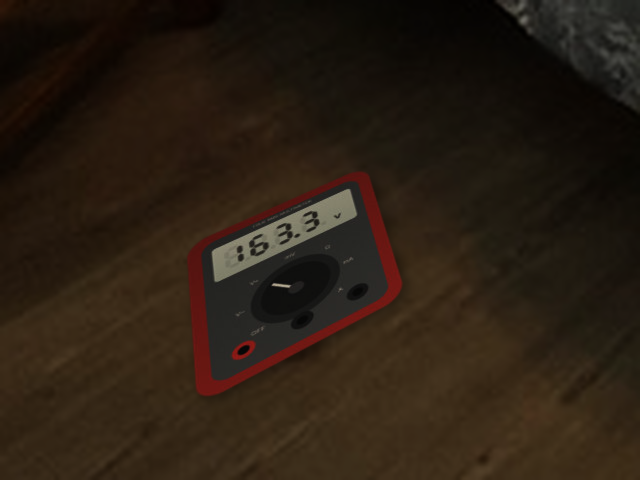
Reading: 163.3V
